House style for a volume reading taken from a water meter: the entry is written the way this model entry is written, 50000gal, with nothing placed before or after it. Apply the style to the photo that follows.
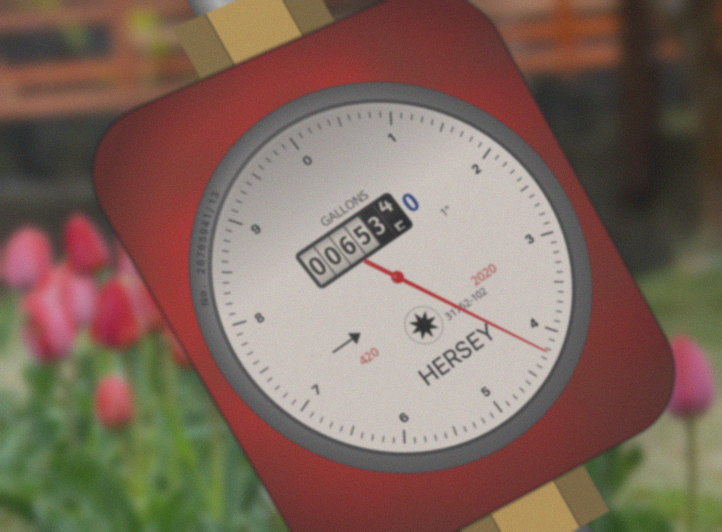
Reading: 65344.2gal
